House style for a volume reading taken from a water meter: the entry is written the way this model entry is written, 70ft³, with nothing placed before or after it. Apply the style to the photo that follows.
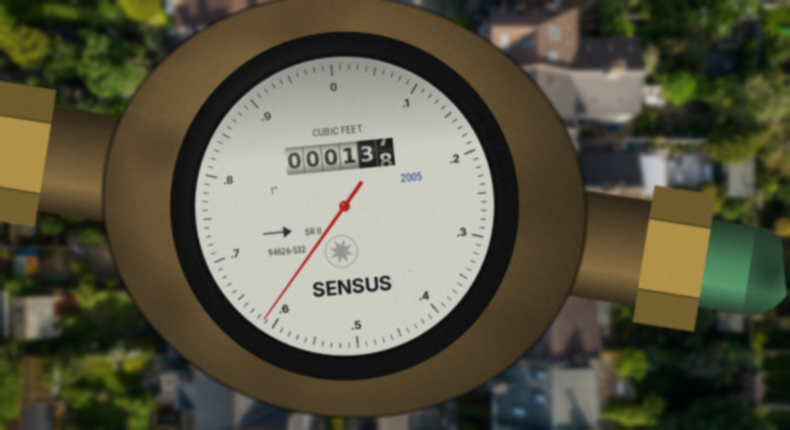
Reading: 137.61ft³
